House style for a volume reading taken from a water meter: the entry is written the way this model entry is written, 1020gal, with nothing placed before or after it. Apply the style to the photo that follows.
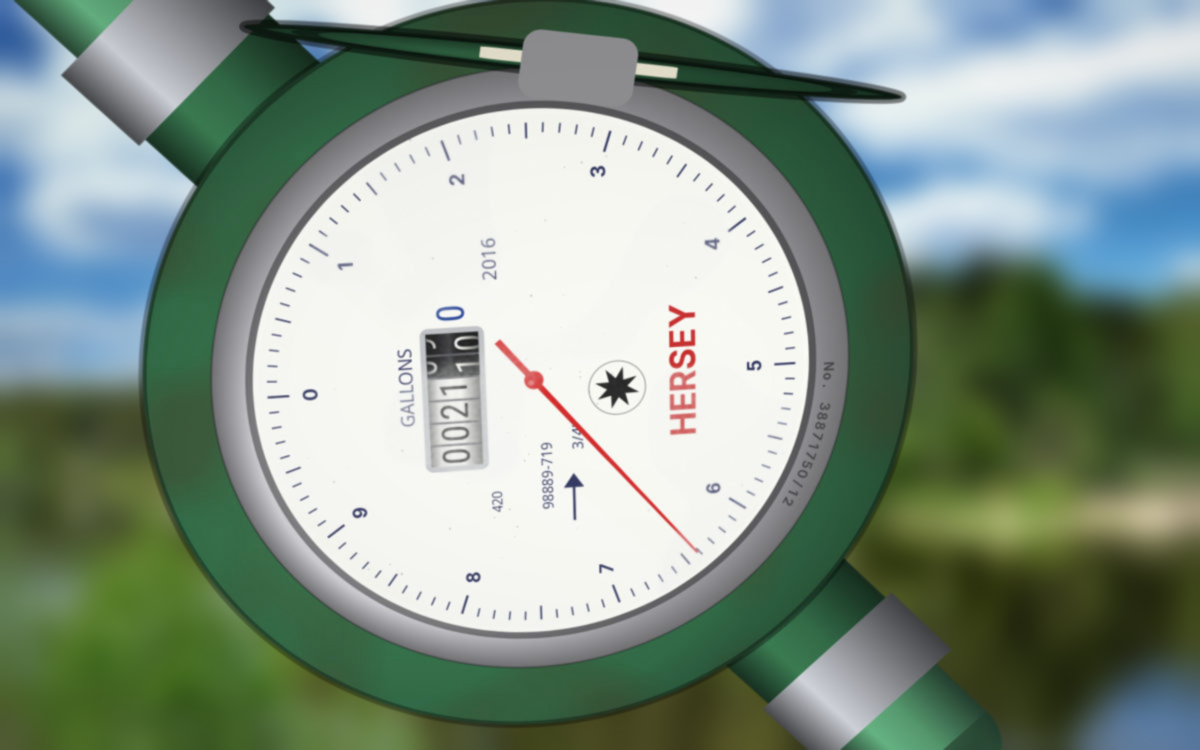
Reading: 21096.4gal
